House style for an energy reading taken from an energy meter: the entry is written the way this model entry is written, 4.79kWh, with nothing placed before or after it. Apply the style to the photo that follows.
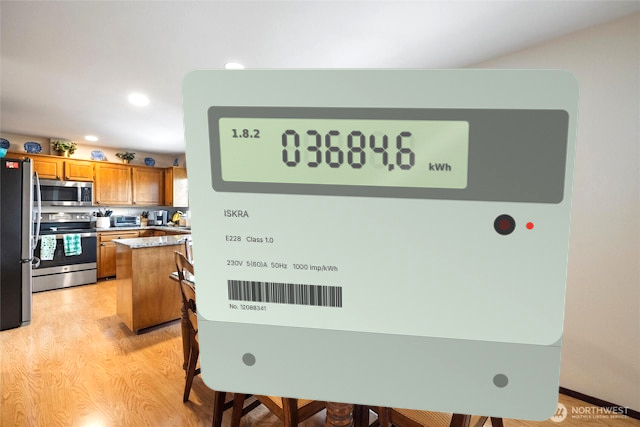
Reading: 3684.6kWh
